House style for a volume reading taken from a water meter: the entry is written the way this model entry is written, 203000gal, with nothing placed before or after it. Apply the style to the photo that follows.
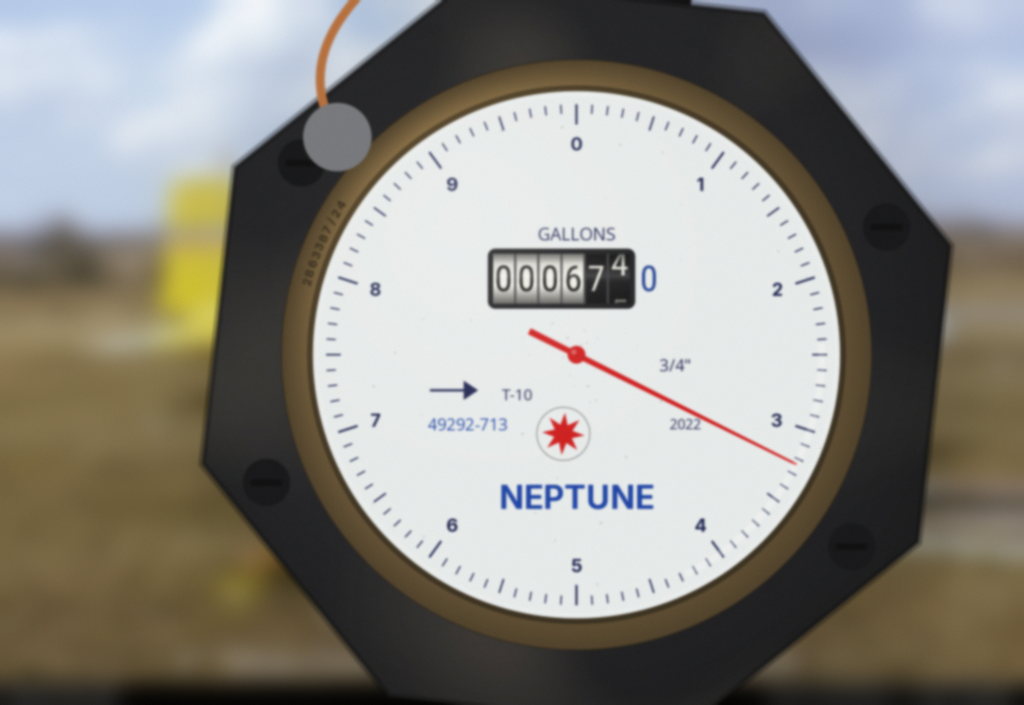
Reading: 6743.2gal
